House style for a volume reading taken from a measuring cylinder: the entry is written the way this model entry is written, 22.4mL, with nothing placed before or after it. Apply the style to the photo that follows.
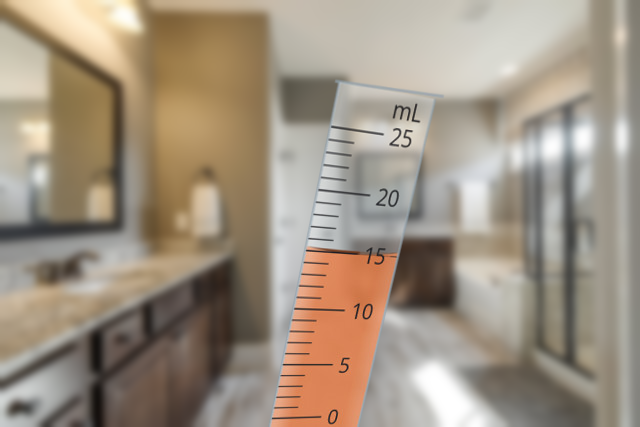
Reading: 15mL
